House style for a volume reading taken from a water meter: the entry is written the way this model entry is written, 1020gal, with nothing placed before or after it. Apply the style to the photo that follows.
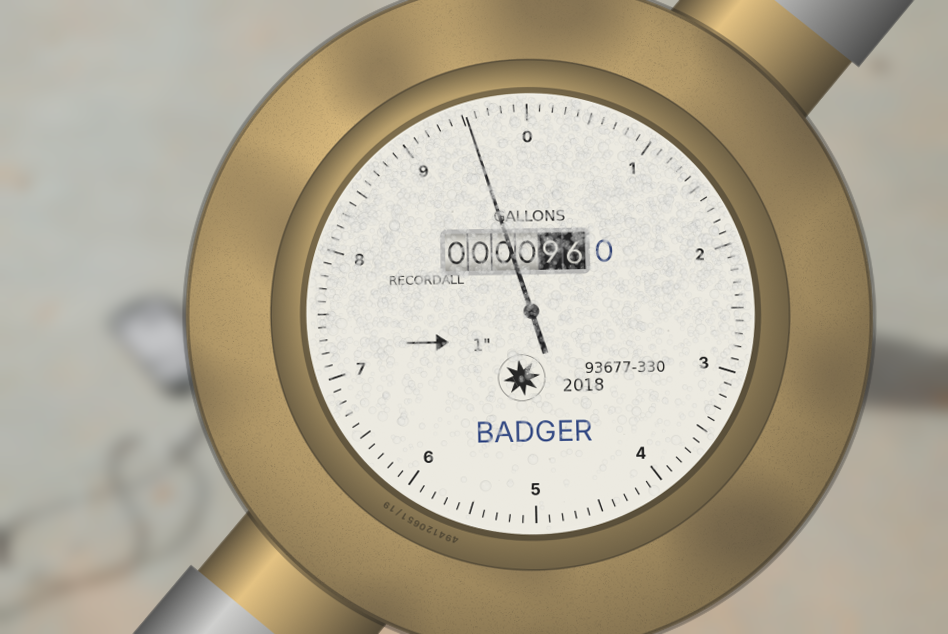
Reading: 959.5gal
